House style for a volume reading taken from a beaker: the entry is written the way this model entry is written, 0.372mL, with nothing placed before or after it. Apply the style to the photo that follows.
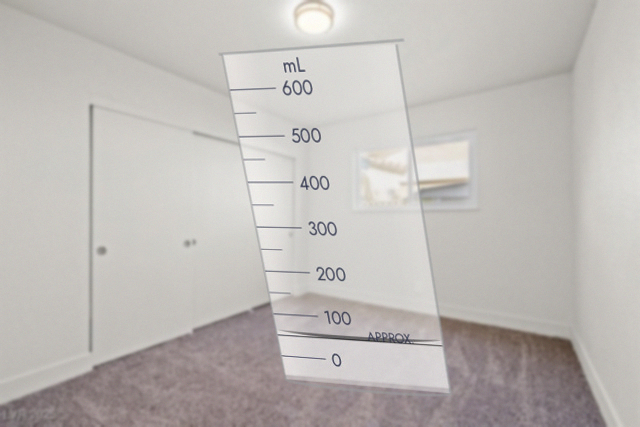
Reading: 50mL
